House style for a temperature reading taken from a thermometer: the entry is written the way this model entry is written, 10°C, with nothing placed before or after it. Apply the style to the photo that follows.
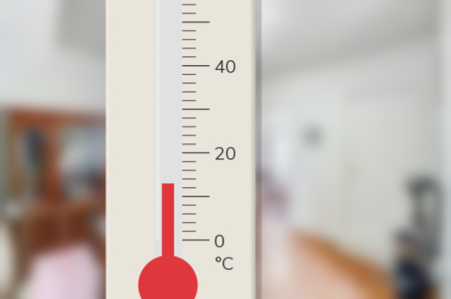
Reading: 13°C
